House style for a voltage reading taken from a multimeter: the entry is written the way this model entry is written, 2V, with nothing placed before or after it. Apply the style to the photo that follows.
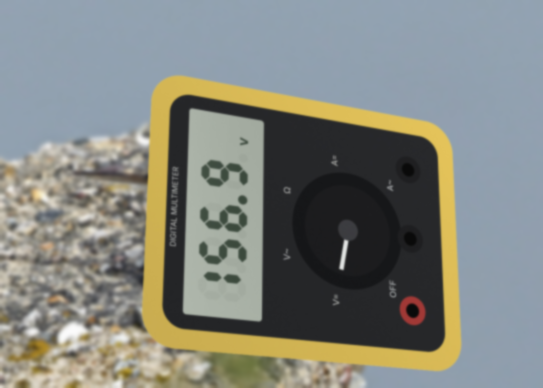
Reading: 156.9V
